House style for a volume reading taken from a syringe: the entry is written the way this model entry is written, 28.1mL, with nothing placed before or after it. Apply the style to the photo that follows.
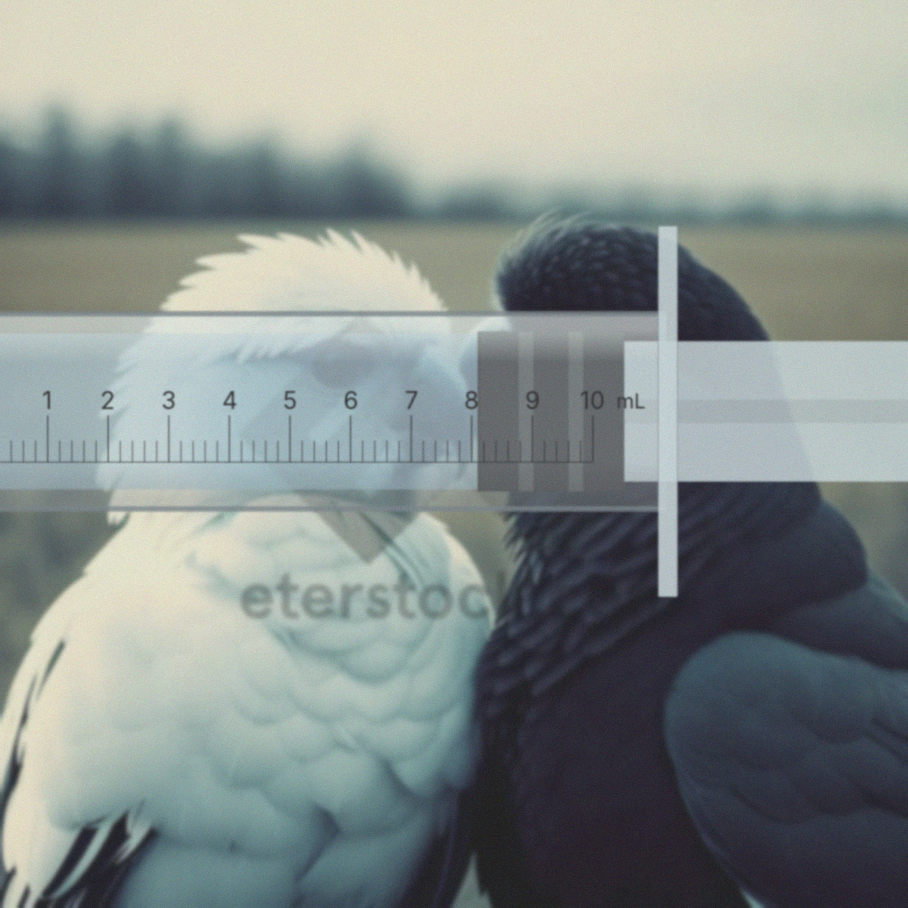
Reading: 8.1mL
